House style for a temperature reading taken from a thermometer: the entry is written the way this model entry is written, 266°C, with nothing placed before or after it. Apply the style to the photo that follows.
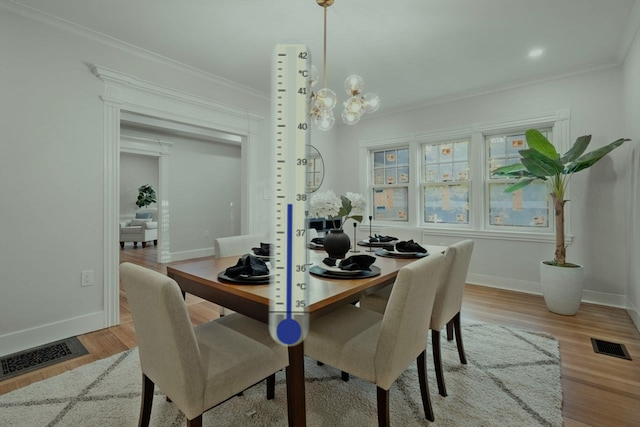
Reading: 37.8°C
